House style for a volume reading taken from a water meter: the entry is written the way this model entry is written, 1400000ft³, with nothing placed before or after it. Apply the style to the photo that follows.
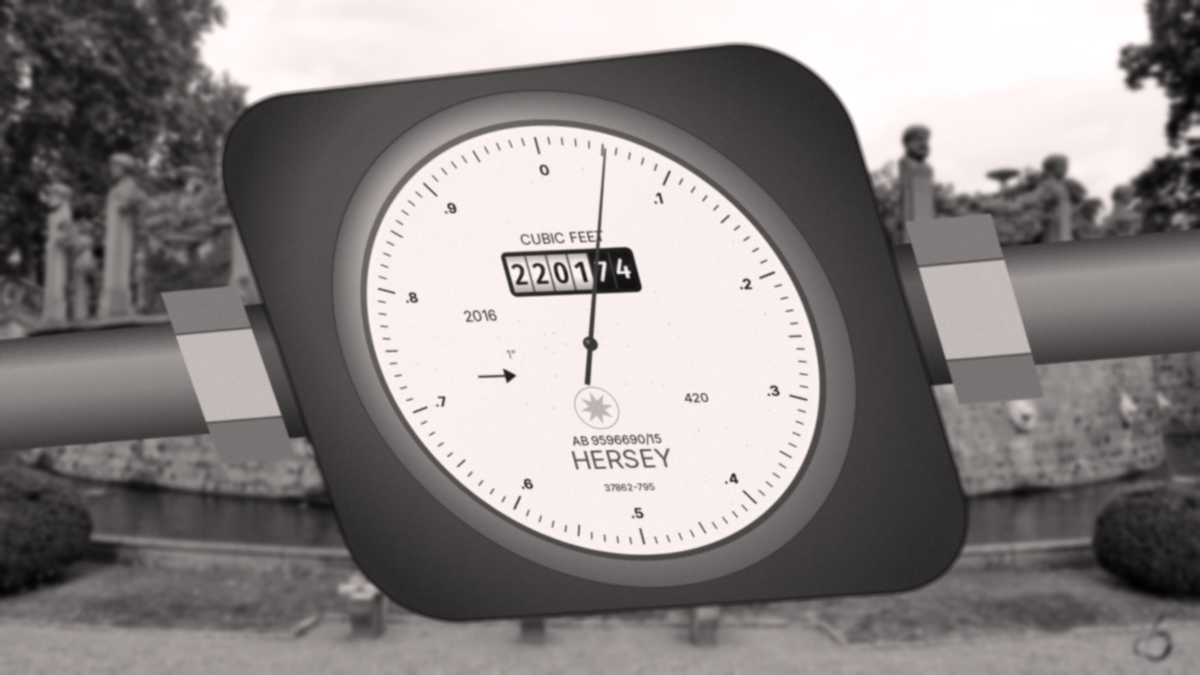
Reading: 220174.05ft³
